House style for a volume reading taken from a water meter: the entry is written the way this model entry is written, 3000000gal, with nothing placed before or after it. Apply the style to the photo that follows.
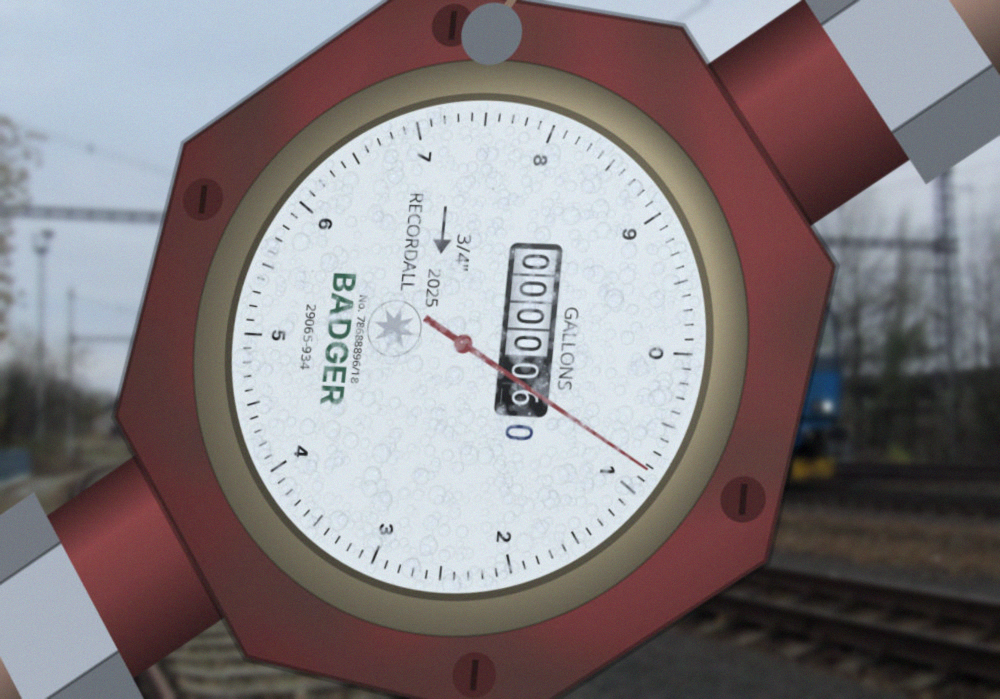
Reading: 60.8gal
